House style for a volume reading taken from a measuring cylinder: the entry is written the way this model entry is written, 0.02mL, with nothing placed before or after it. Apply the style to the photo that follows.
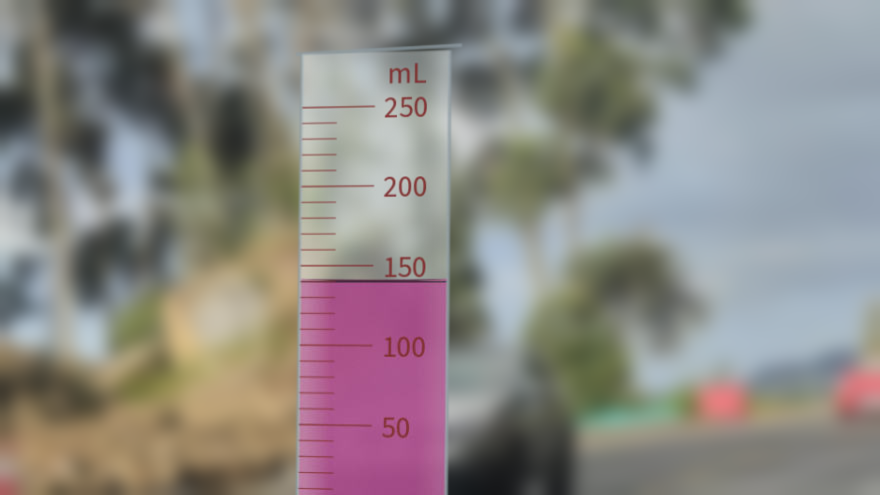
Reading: 140mL
